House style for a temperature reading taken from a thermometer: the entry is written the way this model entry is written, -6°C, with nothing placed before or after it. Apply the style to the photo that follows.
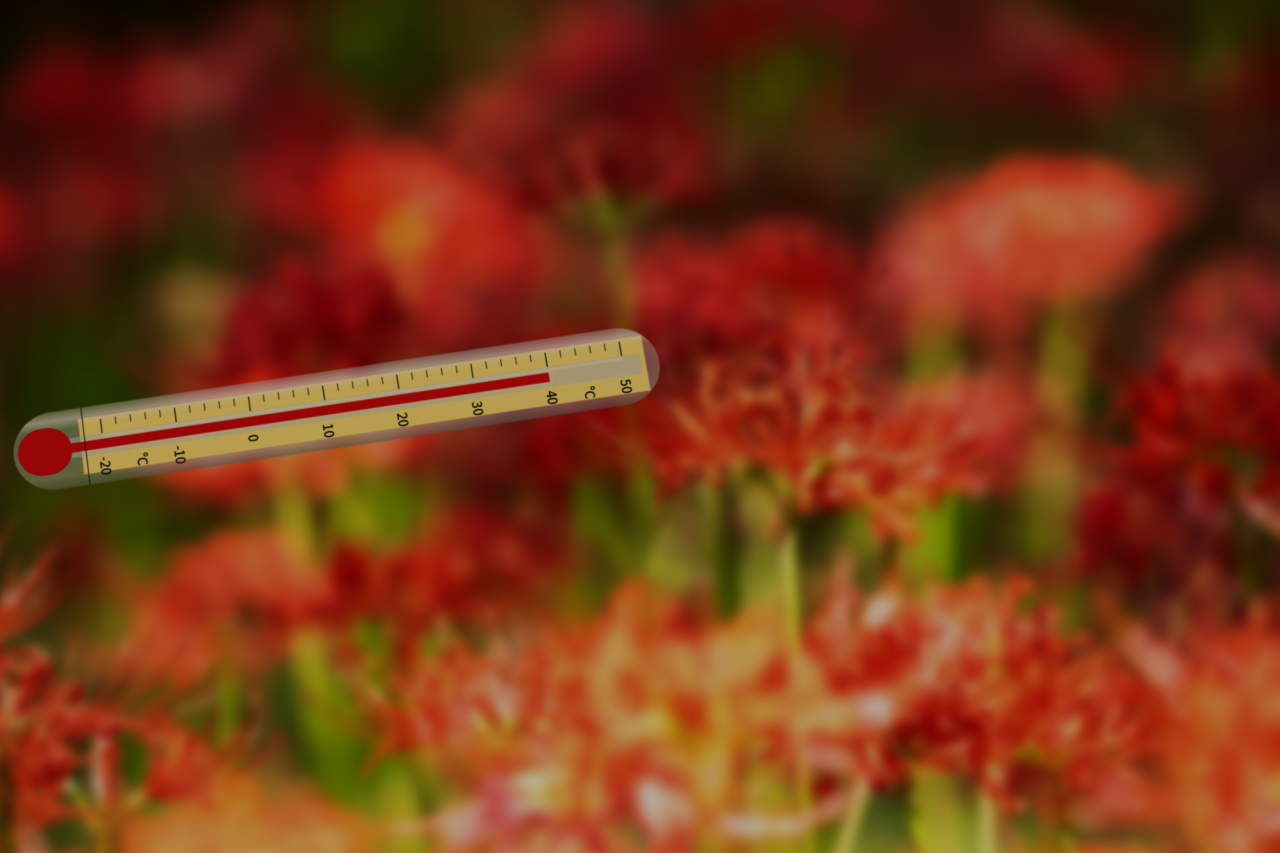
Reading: 40°C
